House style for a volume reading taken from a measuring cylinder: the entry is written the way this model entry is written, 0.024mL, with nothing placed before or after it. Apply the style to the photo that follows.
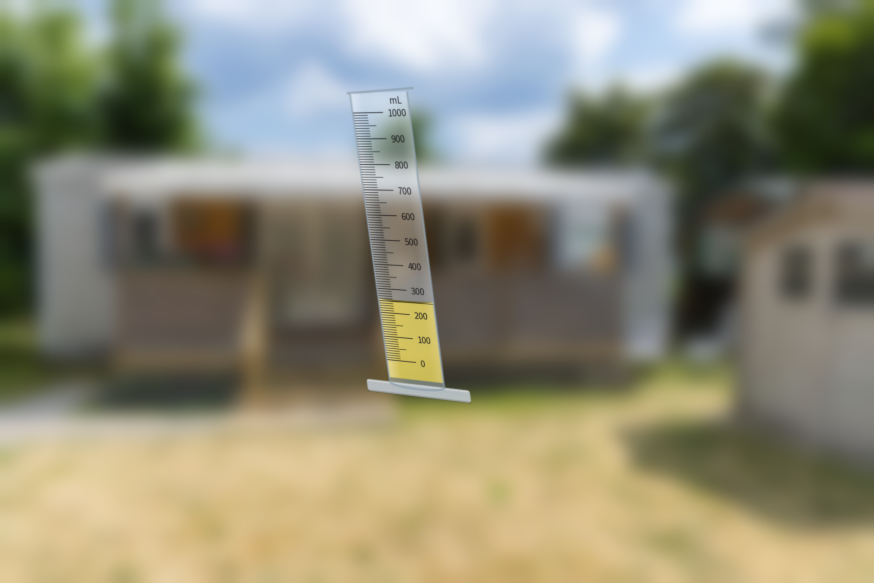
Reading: 250mL
